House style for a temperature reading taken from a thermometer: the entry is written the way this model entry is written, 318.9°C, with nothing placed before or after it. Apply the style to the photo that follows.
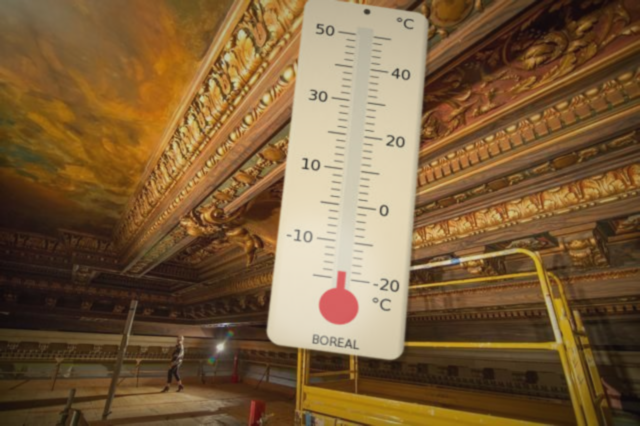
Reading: -18°C
